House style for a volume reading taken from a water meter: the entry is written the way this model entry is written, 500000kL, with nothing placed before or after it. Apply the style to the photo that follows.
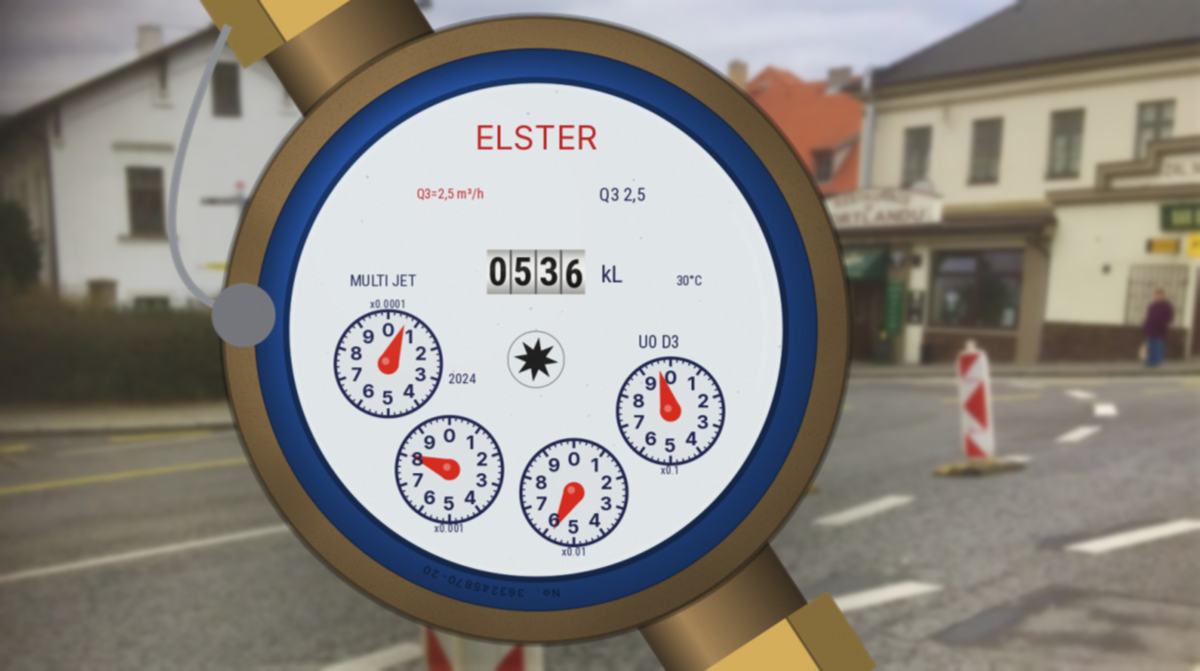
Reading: 535.9580kL
